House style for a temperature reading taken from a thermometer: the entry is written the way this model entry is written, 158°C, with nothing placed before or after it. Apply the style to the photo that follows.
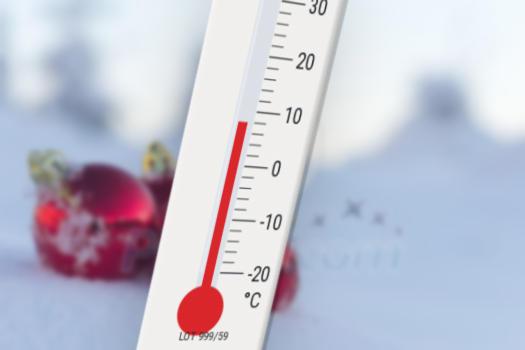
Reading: 8°C
